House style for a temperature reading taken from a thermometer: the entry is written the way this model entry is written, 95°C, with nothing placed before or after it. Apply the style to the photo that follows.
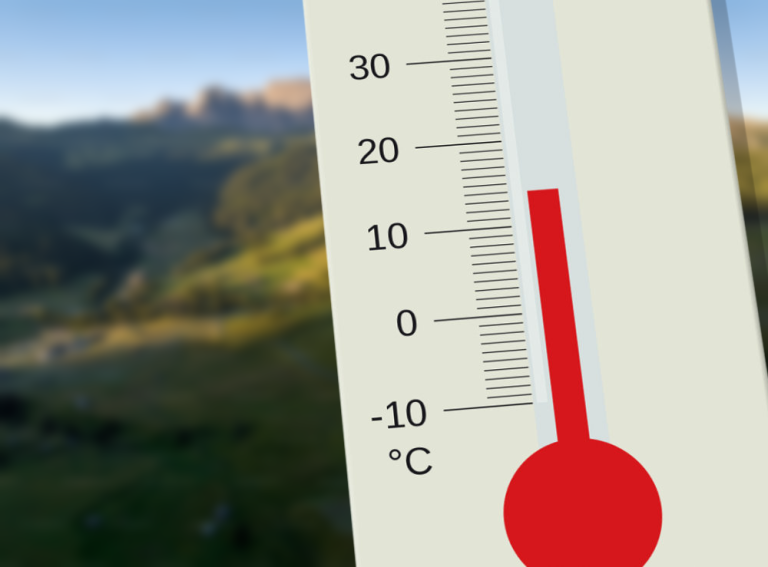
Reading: 14°C
